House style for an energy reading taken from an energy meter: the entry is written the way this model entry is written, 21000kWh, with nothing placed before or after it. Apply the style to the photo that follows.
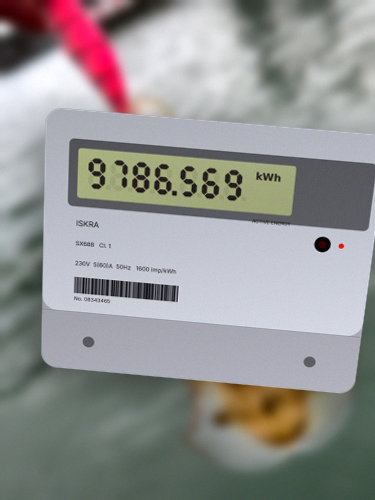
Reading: 9786.569kWh
